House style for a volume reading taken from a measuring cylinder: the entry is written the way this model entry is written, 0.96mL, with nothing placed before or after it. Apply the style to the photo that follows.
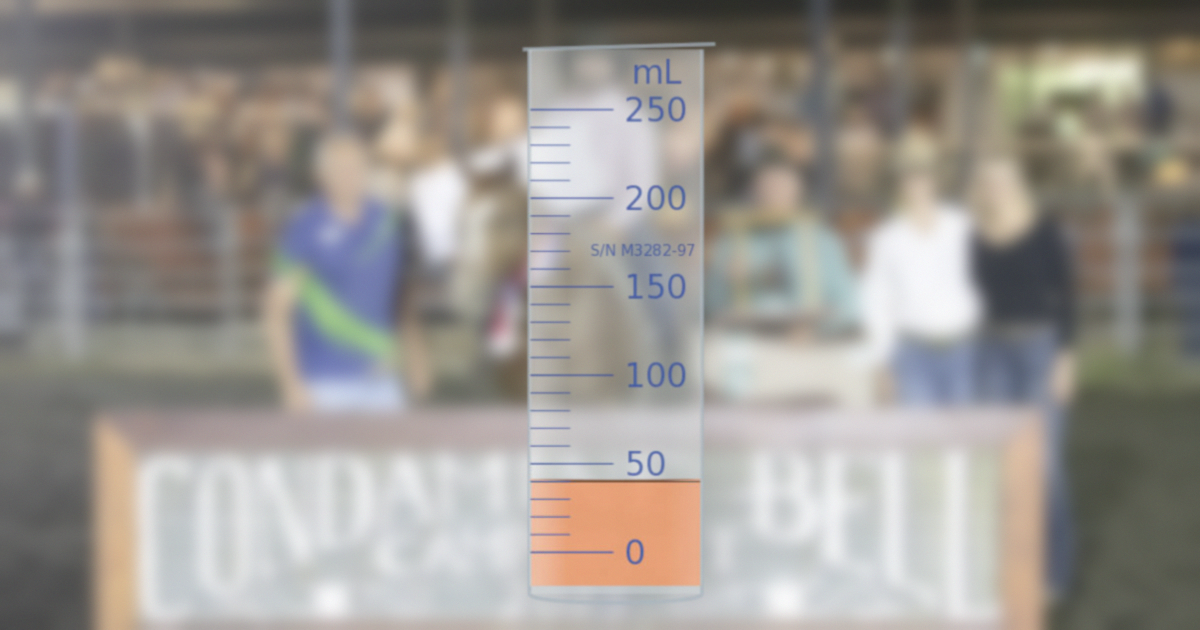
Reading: 40mL
